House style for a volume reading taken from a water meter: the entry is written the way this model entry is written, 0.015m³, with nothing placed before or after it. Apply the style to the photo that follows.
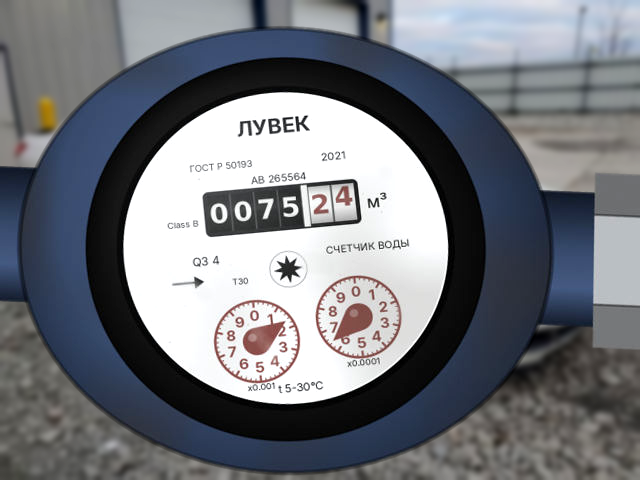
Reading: 75.2416m³
